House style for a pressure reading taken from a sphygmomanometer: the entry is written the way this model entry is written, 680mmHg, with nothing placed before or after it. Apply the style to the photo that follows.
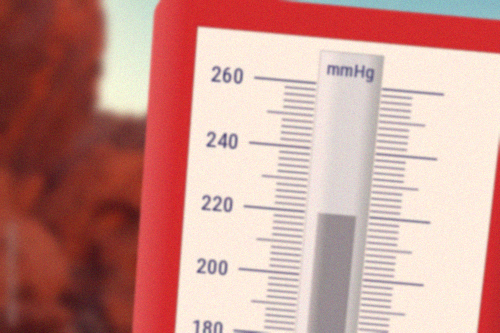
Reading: 220mmHg
